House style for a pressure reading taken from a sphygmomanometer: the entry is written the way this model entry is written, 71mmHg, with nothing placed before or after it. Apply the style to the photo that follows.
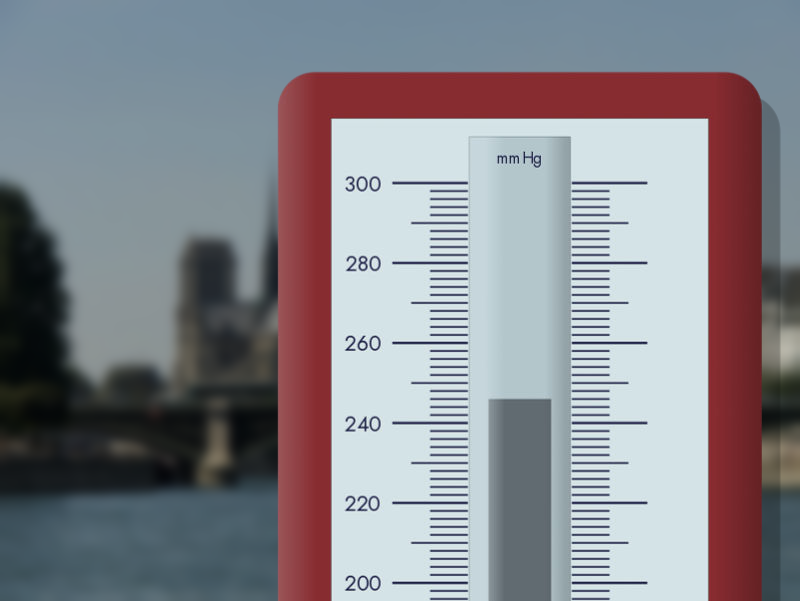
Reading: 246mmHg
